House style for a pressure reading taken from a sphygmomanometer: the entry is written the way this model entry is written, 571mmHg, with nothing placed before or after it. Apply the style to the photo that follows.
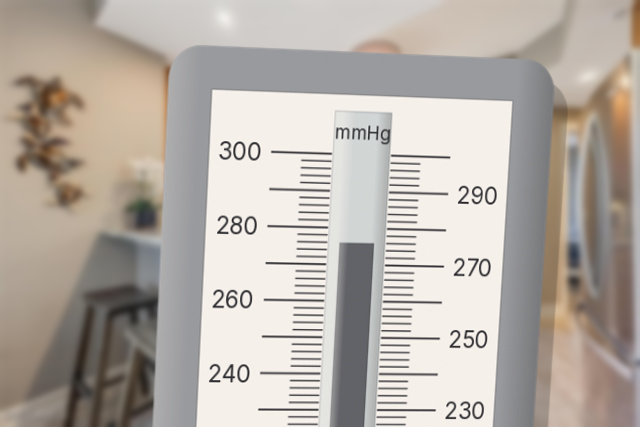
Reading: 276mmHg
